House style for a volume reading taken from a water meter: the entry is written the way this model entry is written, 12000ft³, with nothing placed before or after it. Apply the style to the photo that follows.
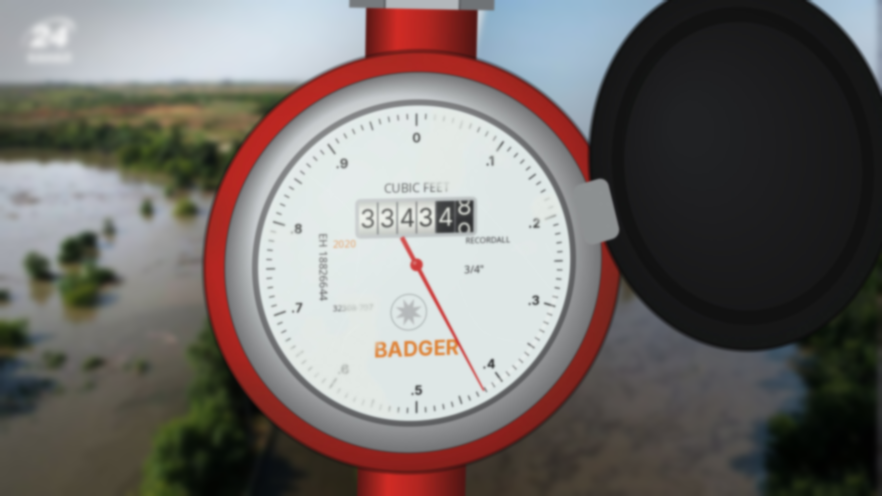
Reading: 334348.42ft³
